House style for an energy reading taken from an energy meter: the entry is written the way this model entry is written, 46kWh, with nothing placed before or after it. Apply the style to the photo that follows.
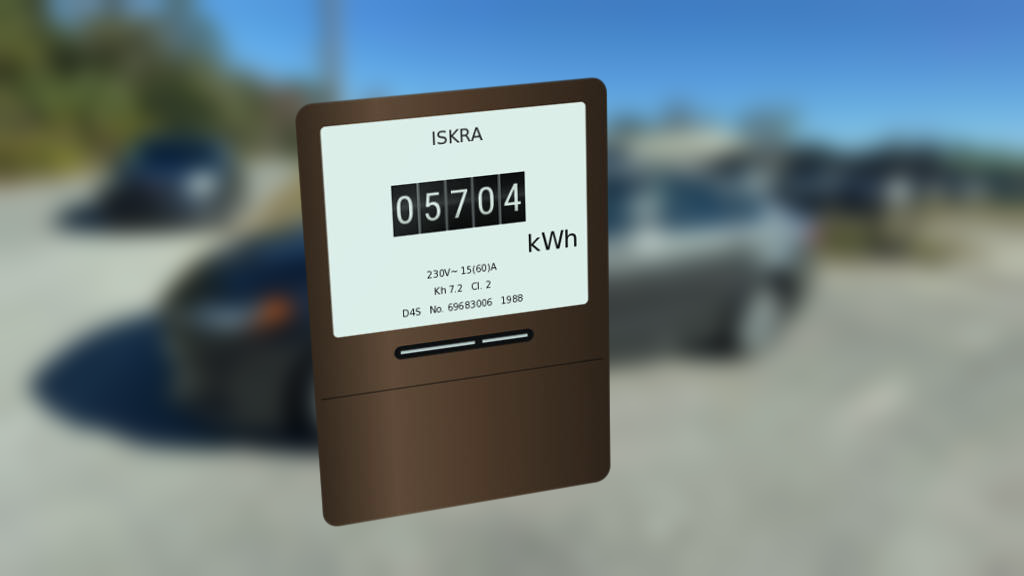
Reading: 5704kWh
